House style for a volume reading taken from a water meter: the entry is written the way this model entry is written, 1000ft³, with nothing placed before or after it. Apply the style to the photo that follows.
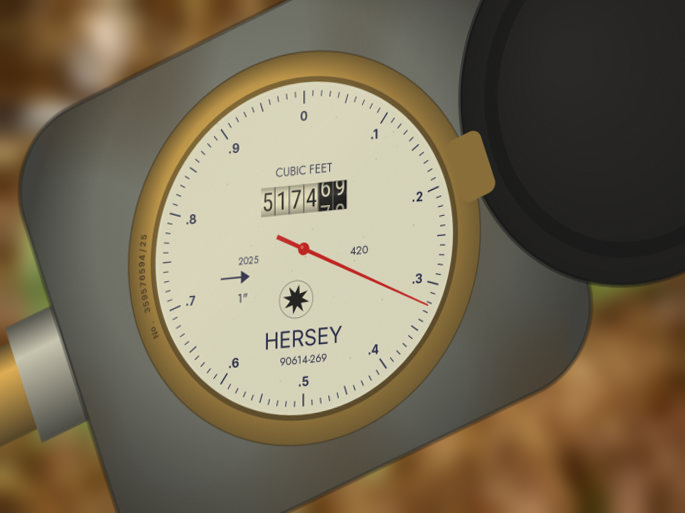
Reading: 517469.32ft³
